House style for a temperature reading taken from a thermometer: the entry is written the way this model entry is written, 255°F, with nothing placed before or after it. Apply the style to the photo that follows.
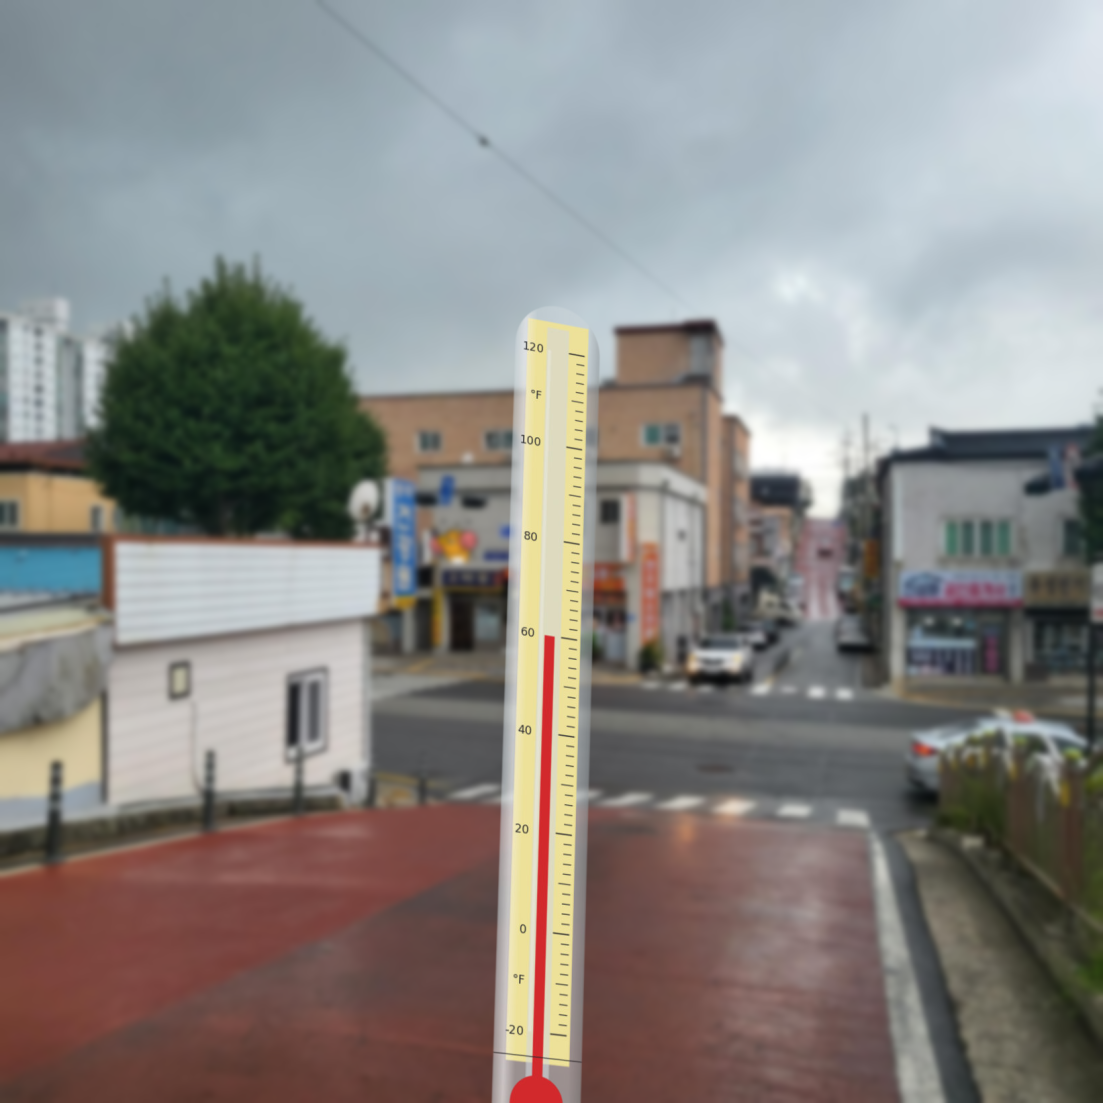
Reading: 60°F
